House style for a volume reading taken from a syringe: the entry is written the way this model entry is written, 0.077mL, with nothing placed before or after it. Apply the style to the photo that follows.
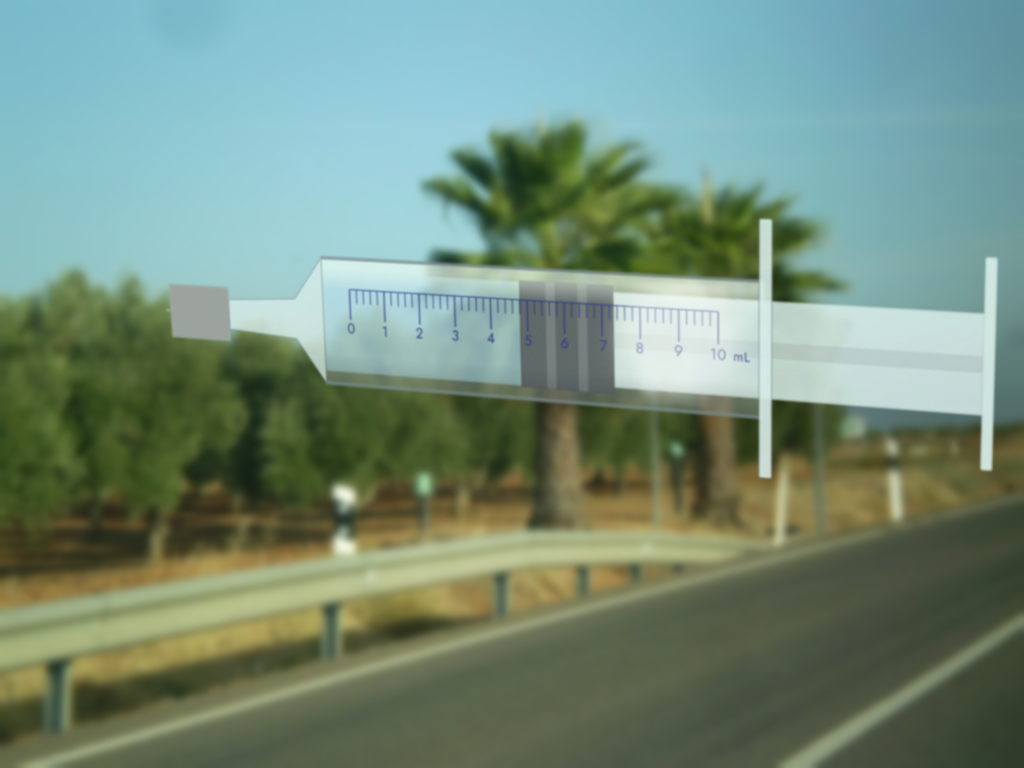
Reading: 4.8mL
